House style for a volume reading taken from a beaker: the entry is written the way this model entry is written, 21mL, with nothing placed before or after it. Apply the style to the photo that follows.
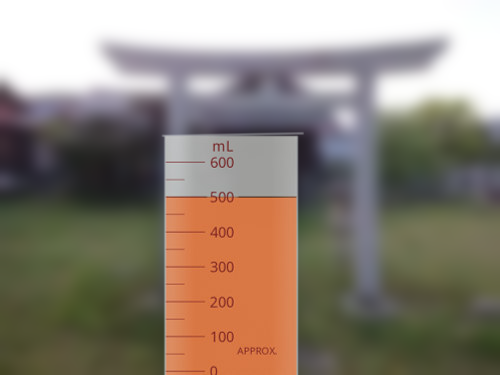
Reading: 500mL
